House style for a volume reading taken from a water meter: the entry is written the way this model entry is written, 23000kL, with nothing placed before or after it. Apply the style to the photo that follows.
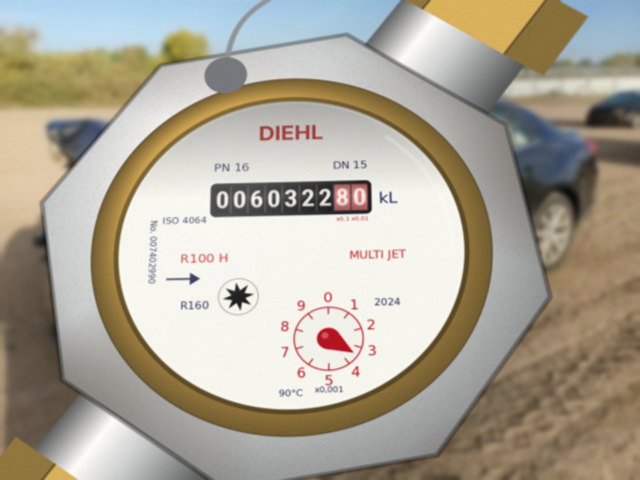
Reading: 60322.803kL
